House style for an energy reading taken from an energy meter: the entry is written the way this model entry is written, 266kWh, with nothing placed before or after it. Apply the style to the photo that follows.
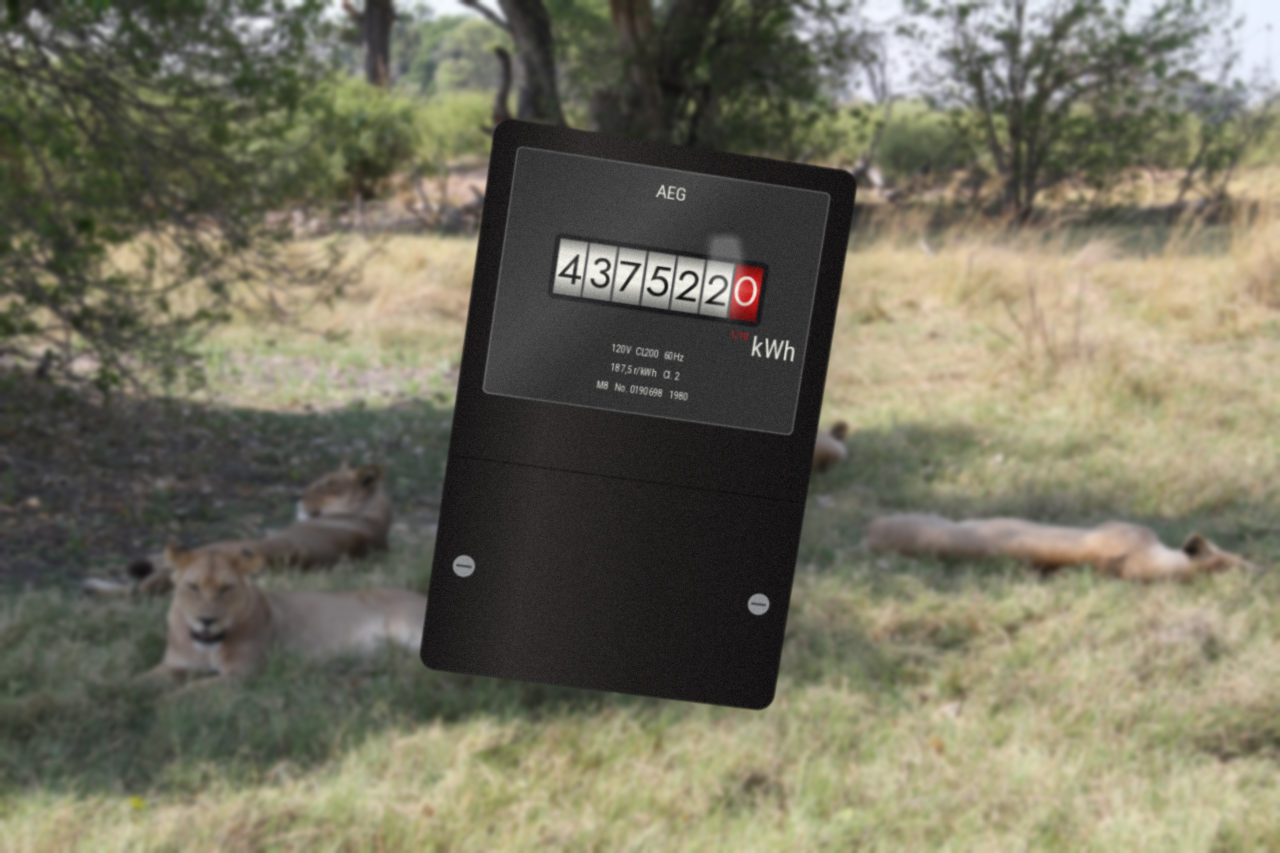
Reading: 437522.0kWh
